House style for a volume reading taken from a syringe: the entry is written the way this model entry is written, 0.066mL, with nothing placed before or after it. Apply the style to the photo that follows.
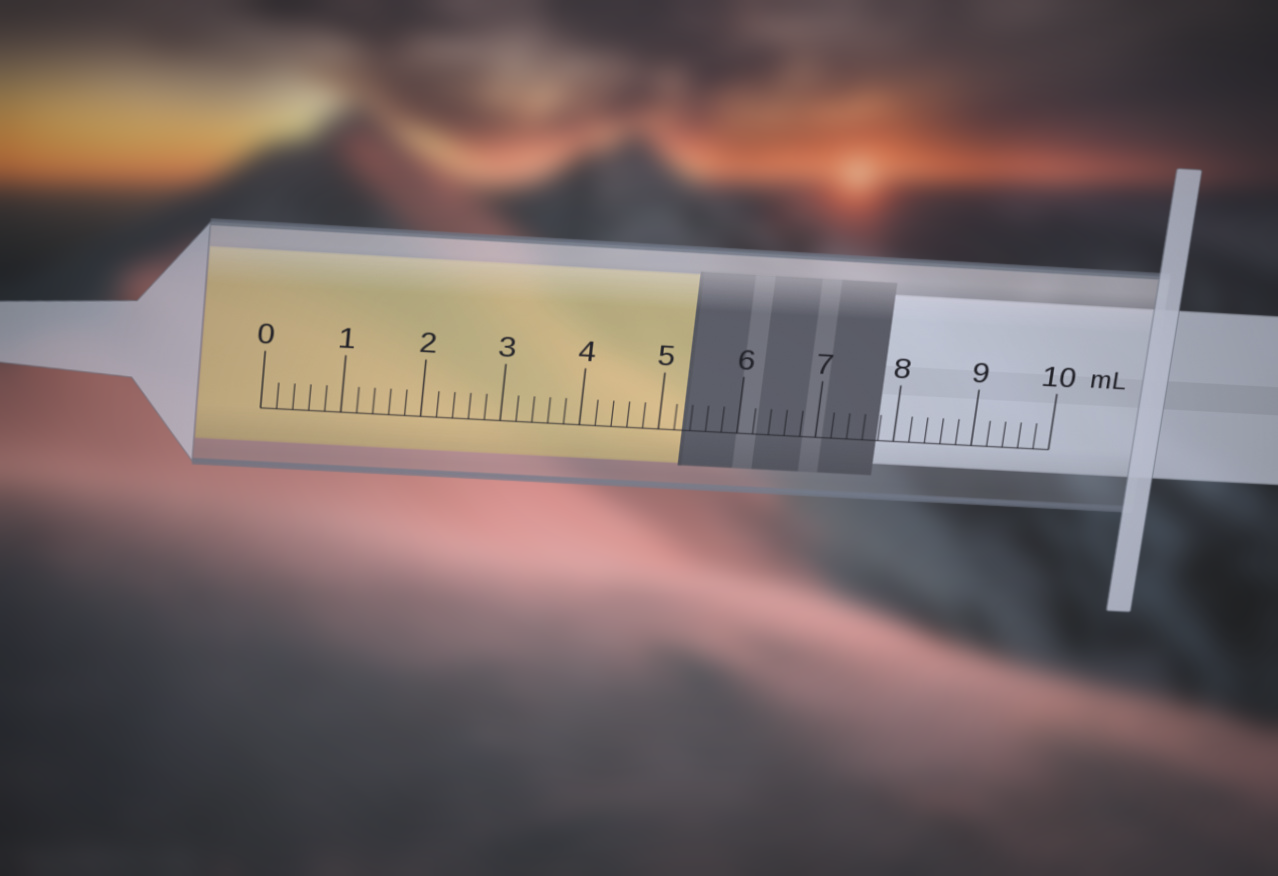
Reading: 5.3mL
